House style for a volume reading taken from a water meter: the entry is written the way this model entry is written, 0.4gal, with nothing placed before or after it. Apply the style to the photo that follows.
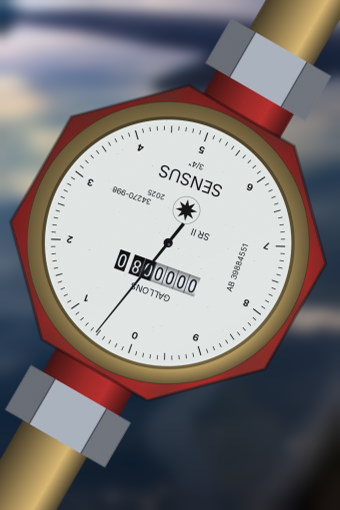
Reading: 80.5gal
